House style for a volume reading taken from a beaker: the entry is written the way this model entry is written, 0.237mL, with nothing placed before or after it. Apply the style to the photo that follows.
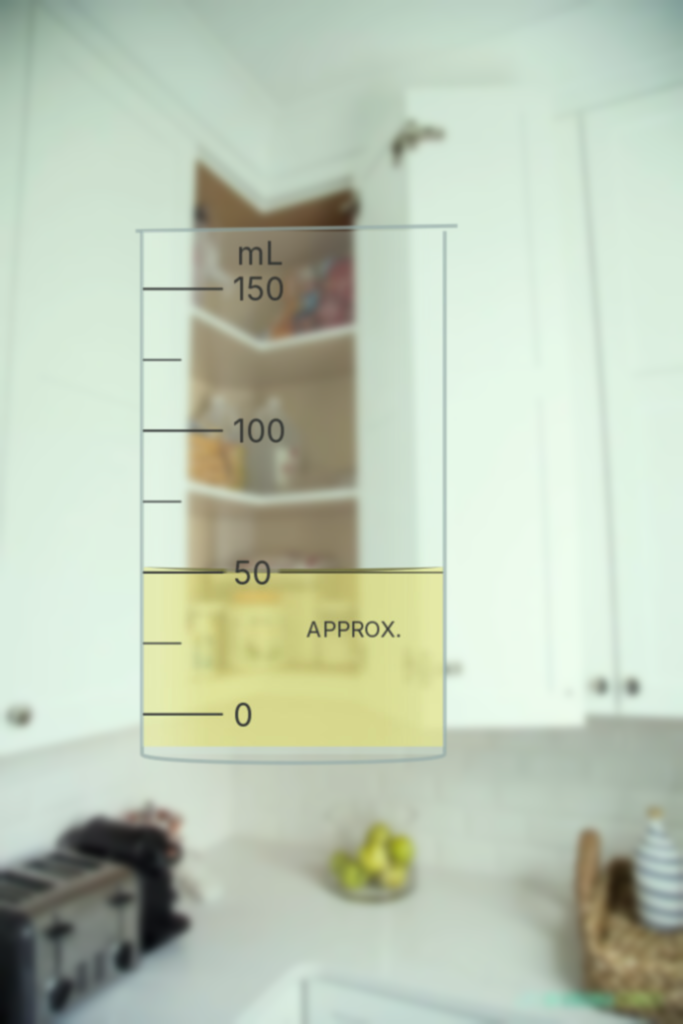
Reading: 50mL
